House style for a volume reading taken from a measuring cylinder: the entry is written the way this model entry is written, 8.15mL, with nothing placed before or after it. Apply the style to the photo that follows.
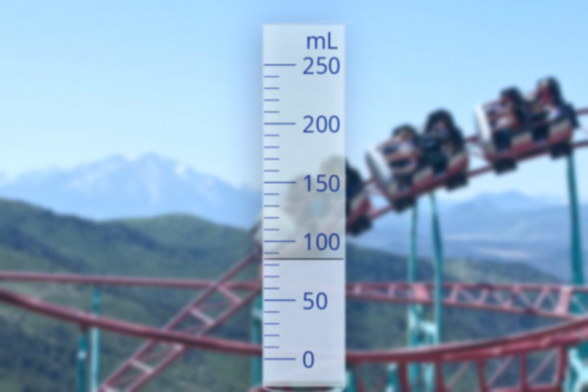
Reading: 85mL
